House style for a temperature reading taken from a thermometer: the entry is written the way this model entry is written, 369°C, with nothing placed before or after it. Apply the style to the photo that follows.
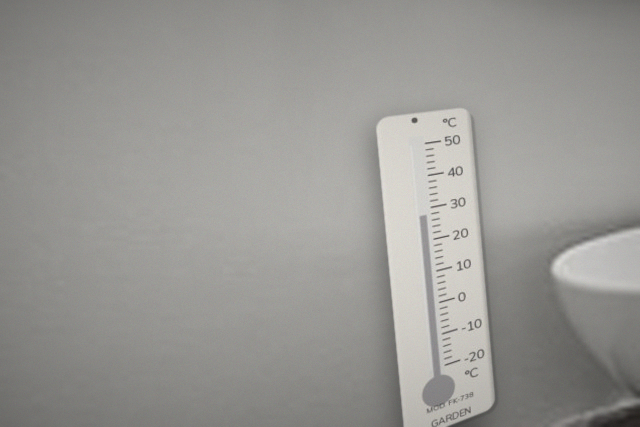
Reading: 28°C
